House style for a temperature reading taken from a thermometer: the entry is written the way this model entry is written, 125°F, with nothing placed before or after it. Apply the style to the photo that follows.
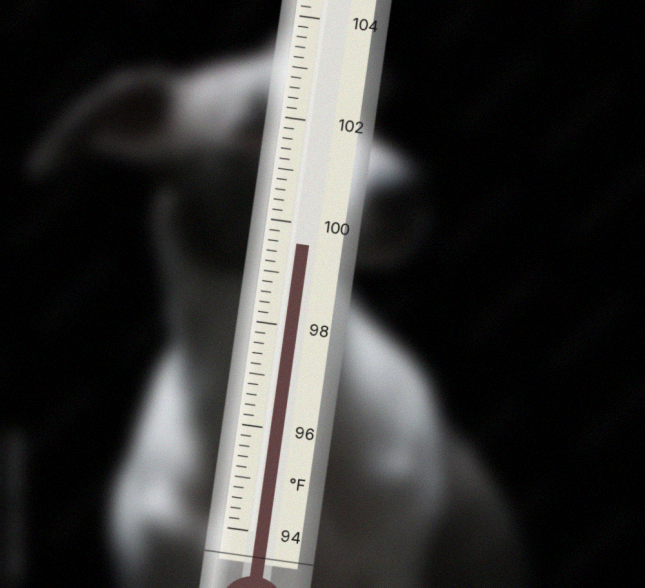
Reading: 99.6°F
